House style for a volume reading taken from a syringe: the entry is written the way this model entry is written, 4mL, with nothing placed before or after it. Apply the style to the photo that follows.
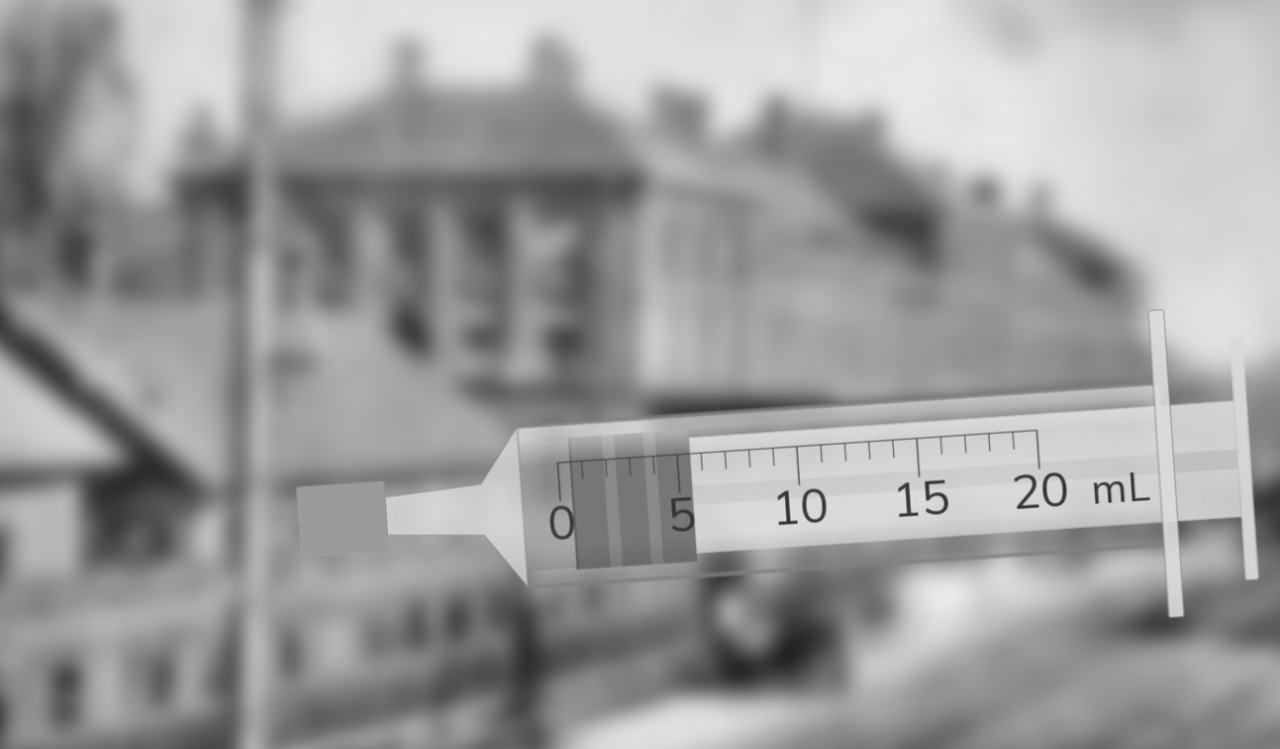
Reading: 0.5mL
